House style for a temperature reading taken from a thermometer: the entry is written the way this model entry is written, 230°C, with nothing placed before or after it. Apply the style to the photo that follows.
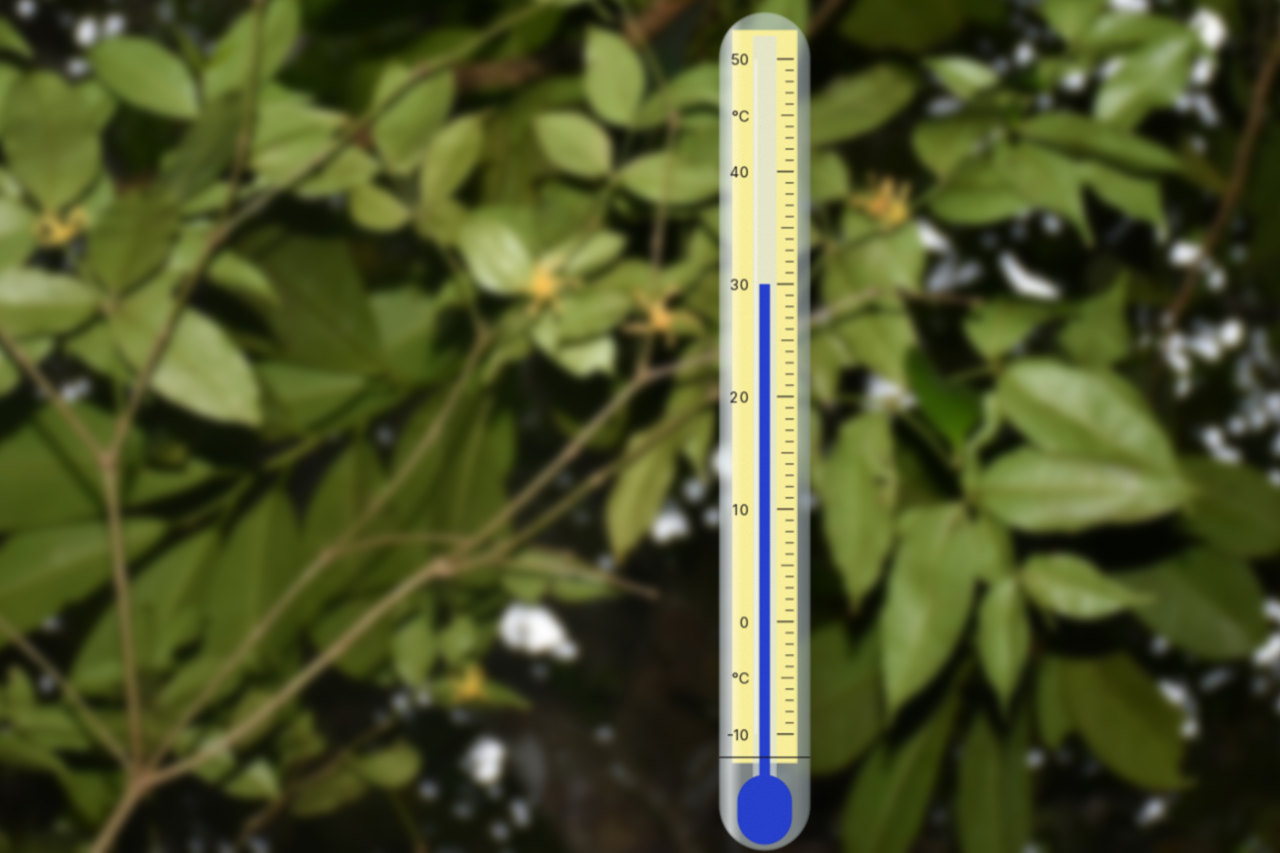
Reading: 30°C
